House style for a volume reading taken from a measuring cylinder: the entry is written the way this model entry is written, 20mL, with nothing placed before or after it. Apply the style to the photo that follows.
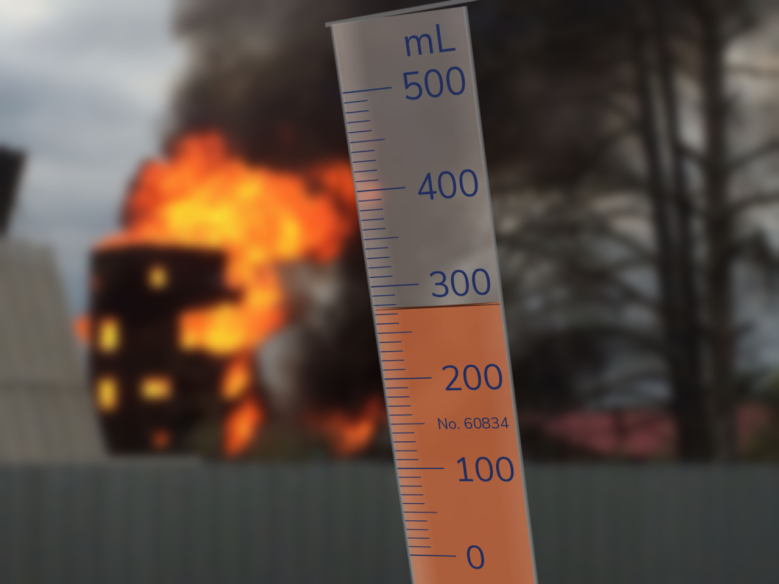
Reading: 275mL
